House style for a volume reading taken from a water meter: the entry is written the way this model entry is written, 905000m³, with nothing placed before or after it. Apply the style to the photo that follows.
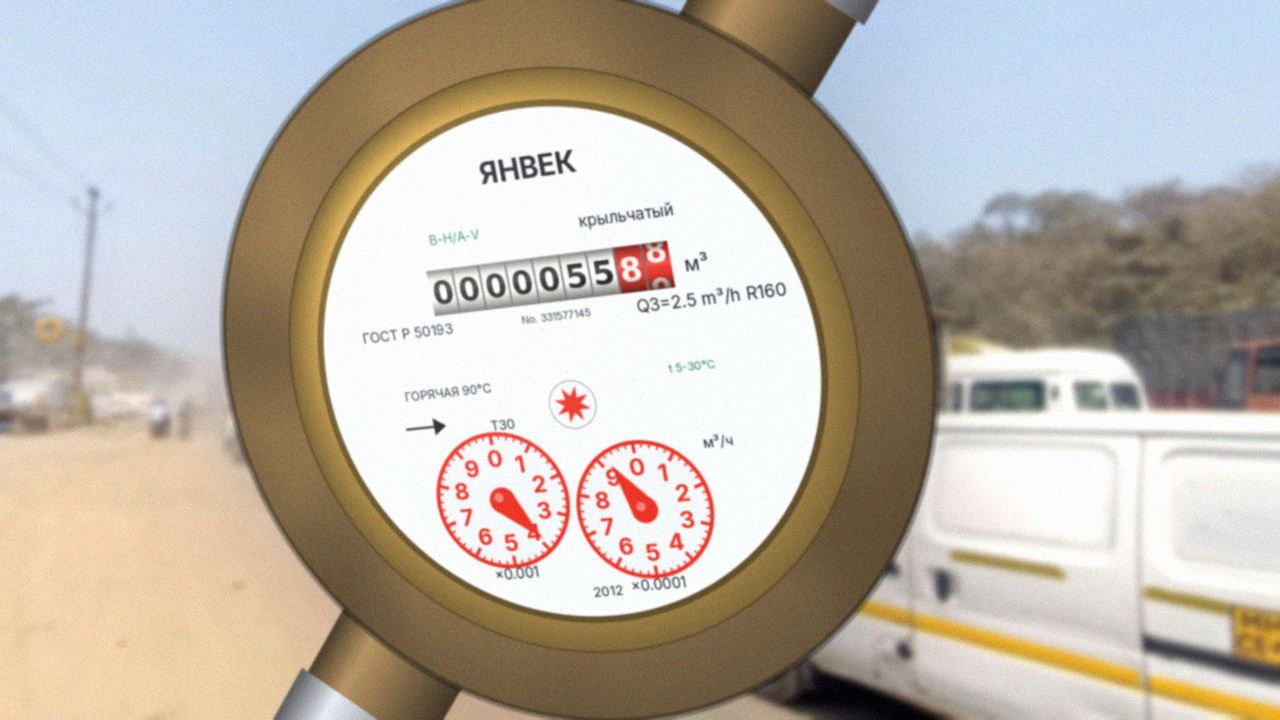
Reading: 55.8839m³
